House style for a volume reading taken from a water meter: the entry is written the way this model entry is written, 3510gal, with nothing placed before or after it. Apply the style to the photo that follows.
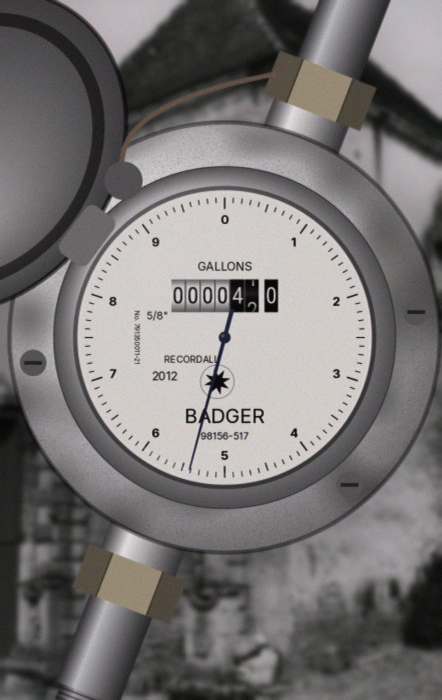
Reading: 415.4gal
